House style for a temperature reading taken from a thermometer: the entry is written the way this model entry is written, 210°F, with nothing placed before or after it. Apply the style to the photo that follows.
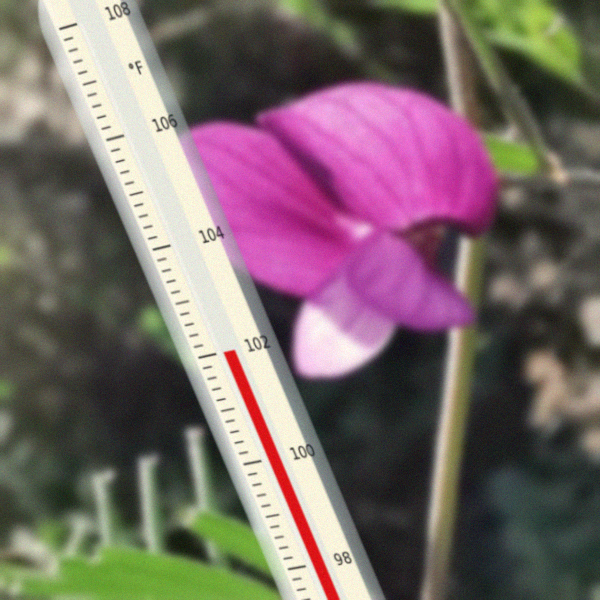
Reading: 102°F
